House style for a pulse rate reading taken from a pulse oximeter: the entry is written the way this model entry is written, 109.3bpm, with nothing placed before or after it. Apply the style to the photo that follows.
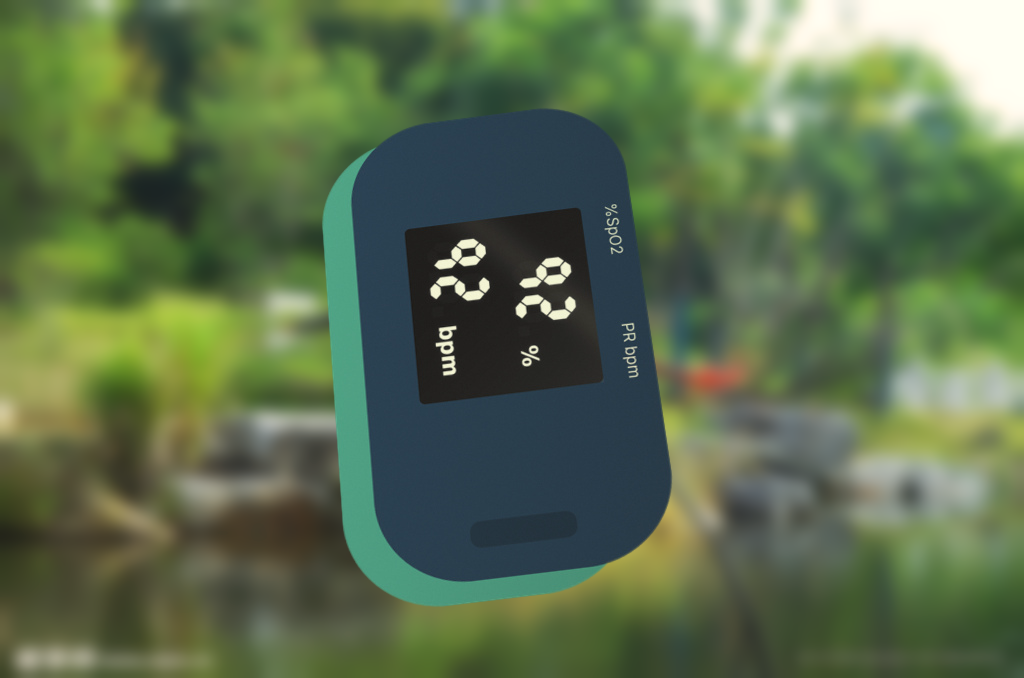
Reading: 92bpm
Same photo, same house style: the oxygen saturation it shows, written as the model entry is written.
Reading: 92%
